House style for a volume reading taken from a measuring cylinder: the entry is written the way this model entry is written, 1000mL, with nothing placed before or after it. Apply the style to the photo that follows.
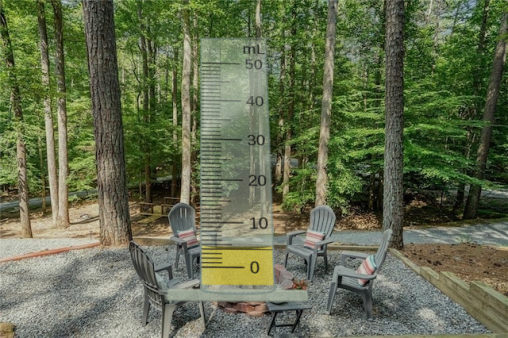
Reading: 4mL
